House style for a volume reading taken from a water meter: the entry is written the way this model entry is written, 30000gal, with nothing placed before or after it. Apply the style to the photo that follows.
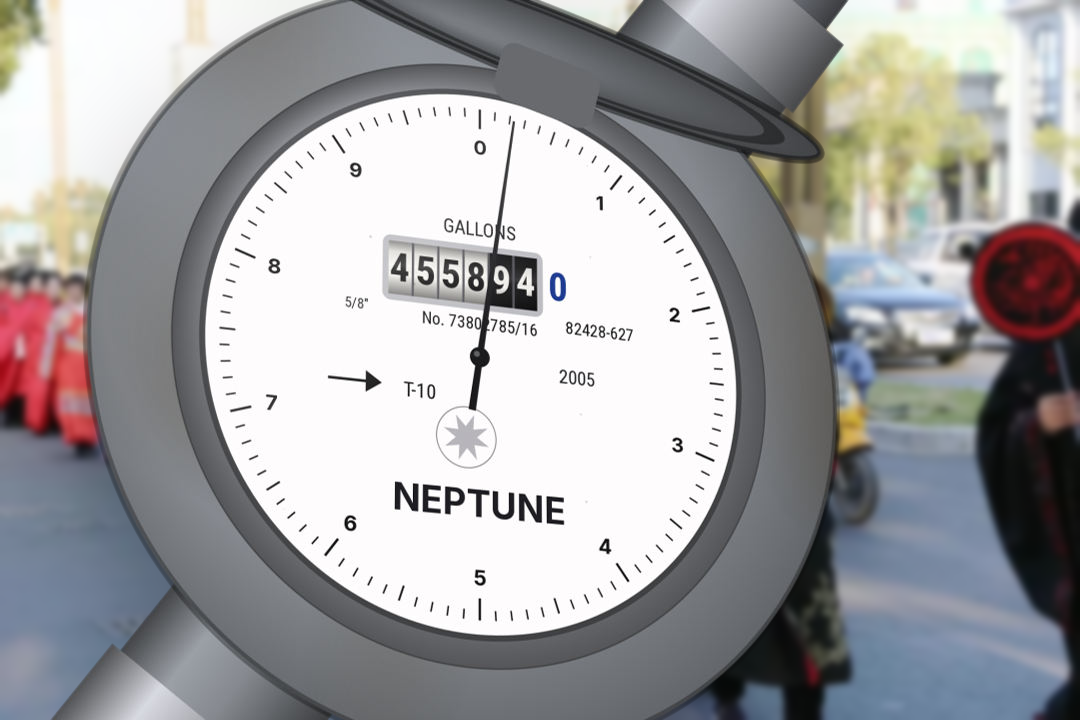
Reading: 4558940.2gal
